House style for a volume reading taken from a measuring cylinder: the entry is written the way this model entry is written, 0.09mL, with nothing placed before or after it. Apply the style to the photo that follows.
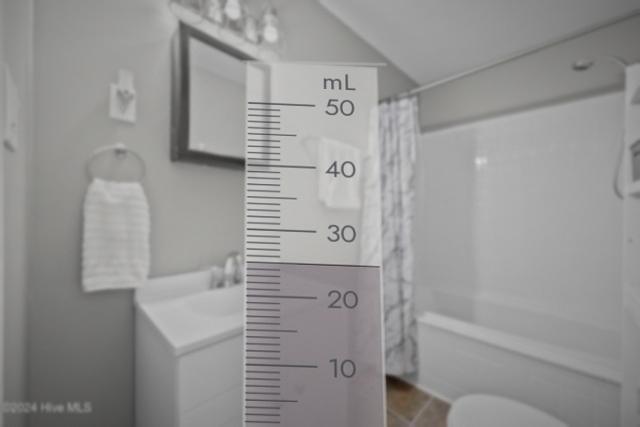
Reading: 25mL
